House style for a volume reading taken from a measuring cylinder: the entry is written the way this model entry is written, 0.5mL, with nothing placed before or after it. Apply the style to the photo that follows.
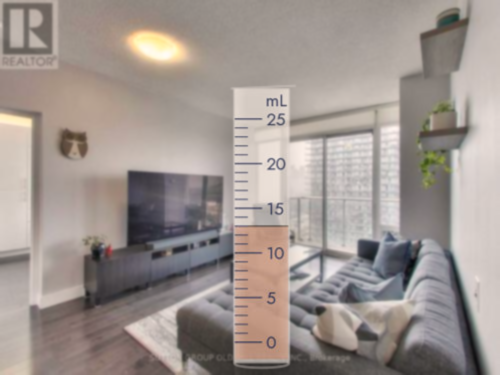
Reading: 13mL
